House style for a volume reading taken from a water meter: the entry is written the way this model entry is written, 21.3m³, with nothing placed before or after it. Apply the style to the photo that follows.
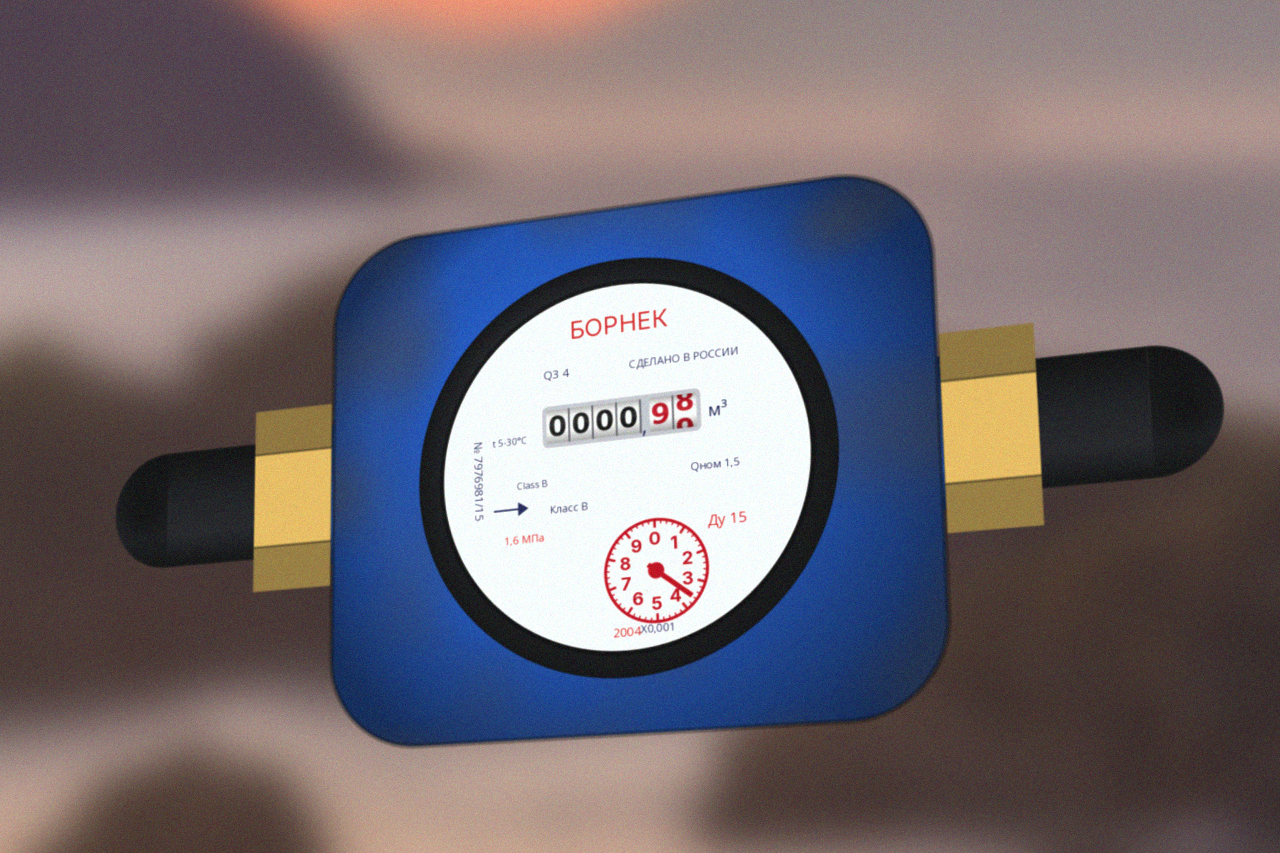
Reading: 0.983m³
